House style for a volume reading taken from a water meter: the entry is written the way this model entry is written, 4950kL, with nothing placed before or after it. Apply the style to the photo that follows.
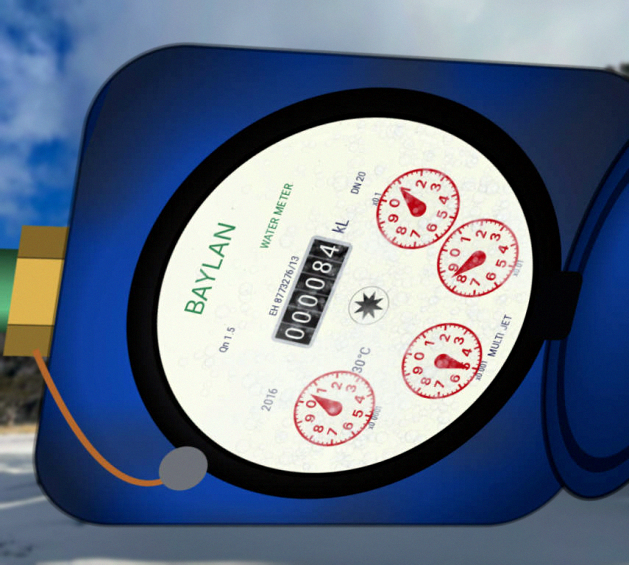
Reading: 84.0850kL
